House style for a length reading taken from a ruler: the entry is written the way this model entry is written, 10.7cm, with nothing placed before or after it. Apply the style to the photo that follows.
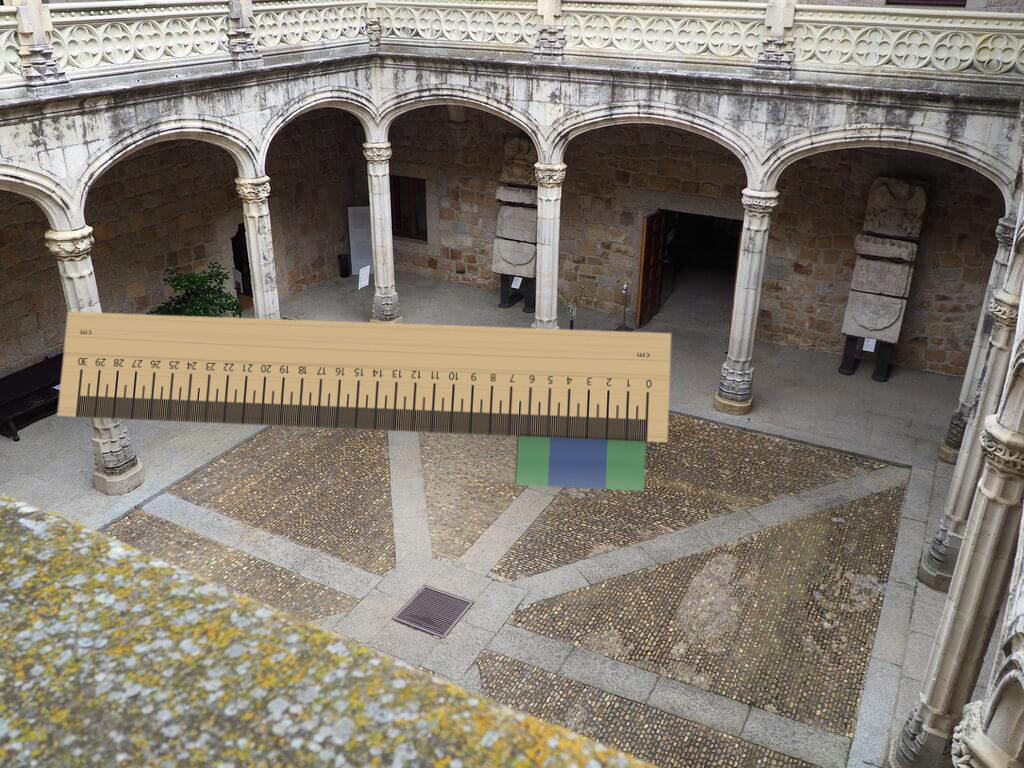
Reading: 6.5cm
